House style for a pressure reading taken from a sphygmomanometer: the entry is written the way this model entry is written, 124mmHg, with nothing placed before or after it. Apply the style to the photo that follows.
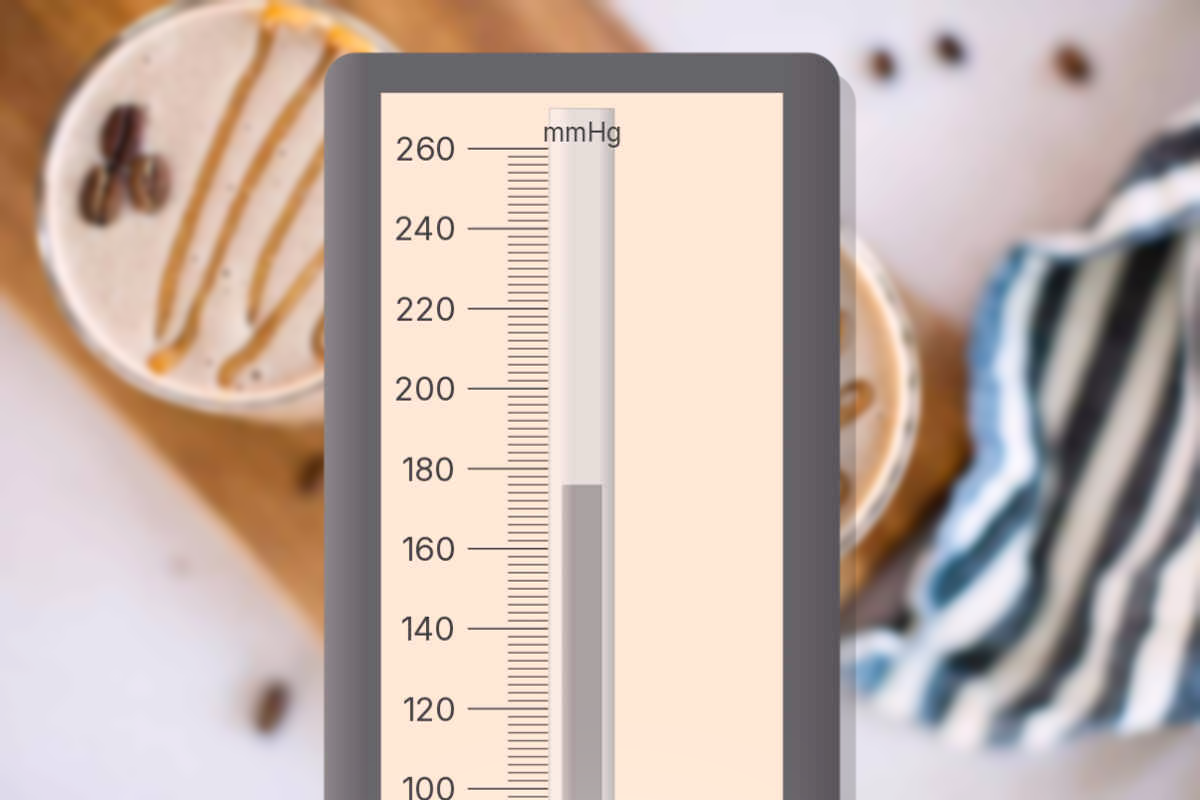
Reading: 176mmHg
